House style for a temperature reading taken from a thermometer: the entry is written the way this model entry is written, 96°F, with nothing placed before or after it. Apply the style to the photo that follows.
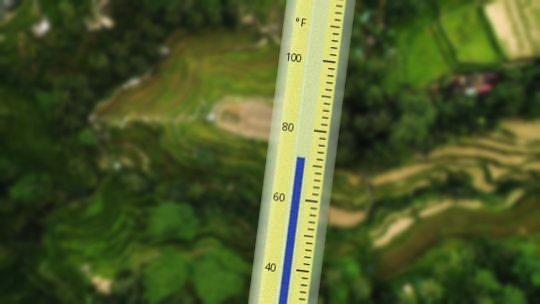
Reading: 72°F
